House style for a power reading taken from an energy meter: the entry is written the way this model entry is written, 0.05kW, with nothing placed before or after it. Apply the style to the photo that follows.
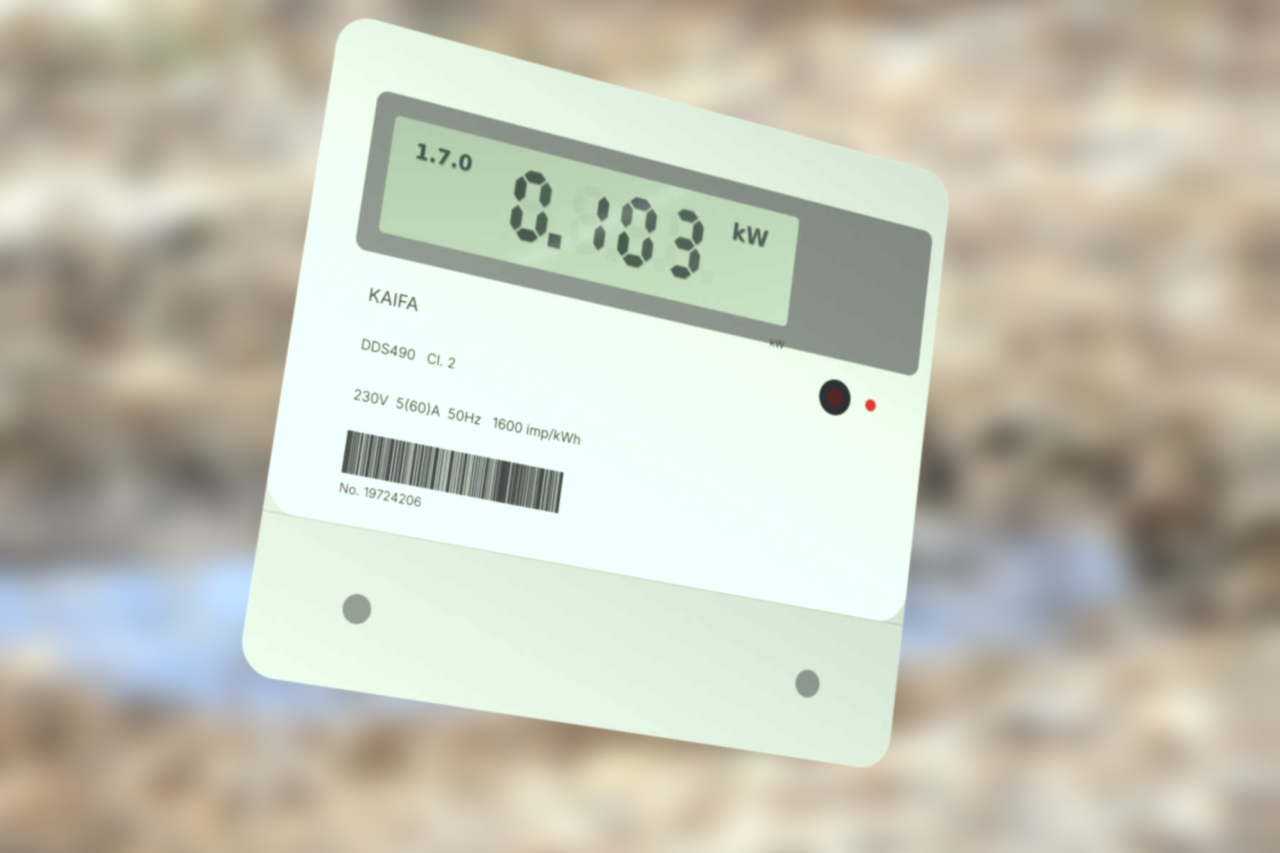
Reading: 0.103kW
